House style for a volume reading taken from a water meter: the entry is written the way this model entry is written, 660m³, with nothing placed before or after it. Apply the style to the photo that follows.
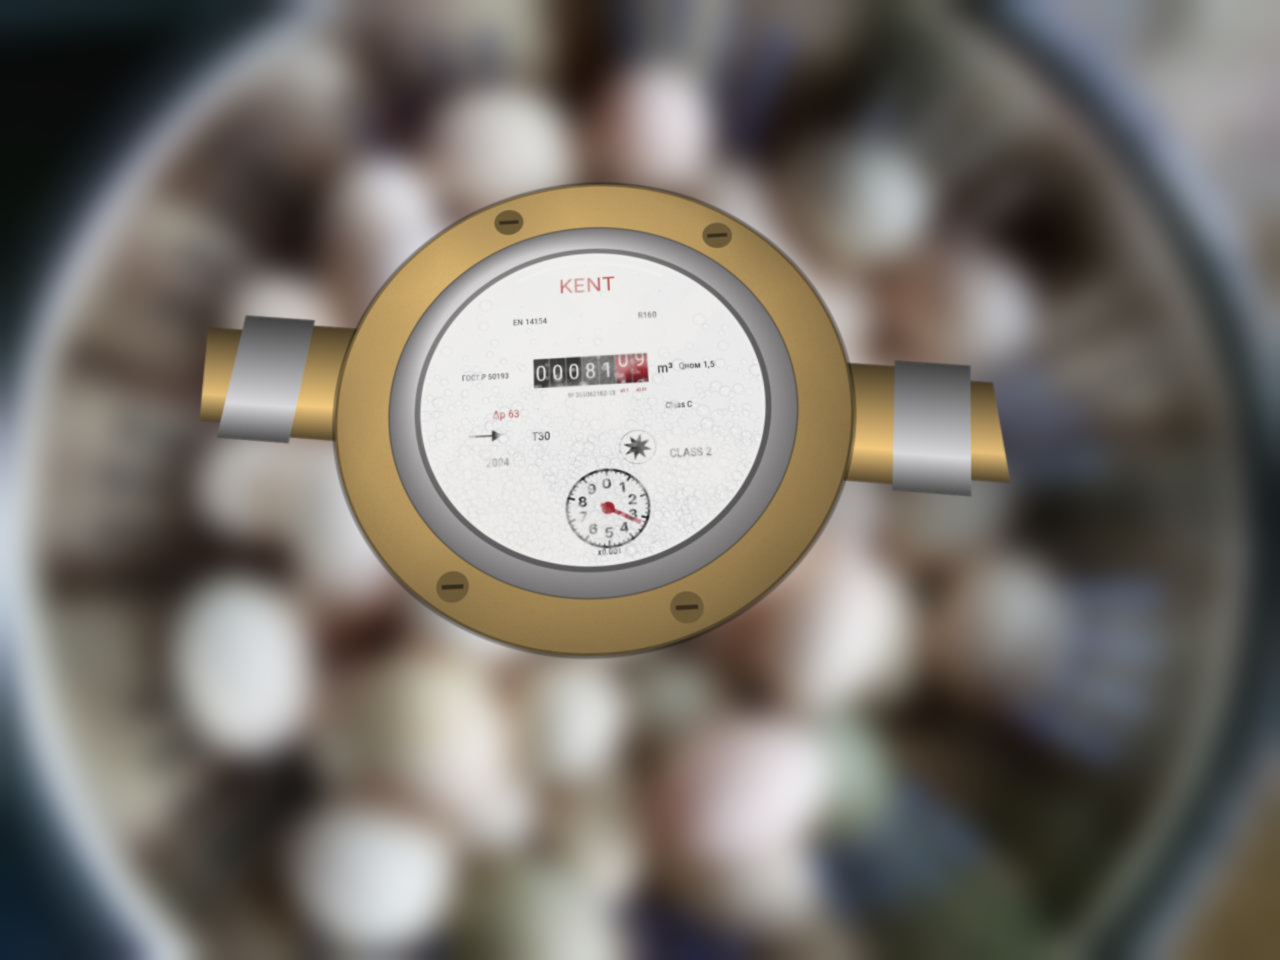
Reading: 81.093m³
